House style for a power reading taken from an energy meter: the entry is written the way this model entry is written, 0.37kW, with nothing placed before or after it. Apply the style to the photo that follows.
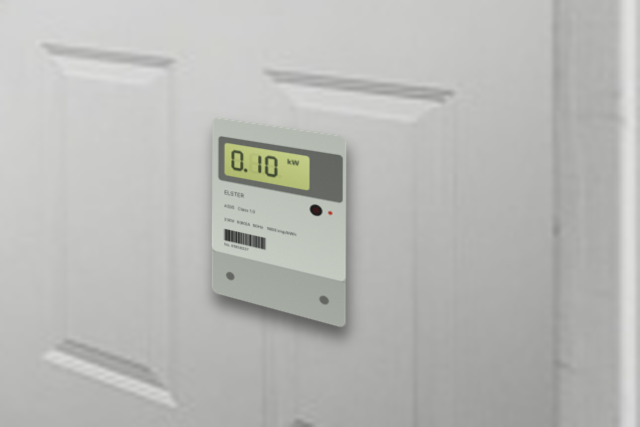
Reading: 0.10kW
